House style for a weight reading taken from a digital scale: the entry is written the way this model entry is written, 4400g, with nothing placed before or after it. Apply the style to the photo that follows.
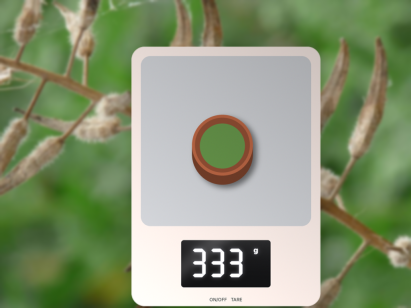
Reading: 333g
